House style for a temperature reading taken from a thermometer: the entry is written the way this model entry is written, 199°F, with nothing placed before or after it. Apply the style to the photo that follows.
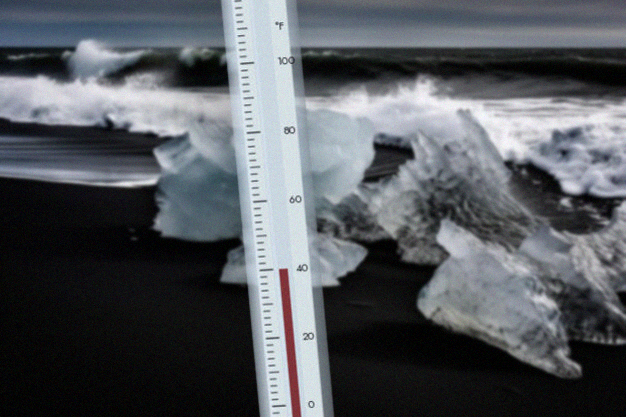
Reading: 40°F
